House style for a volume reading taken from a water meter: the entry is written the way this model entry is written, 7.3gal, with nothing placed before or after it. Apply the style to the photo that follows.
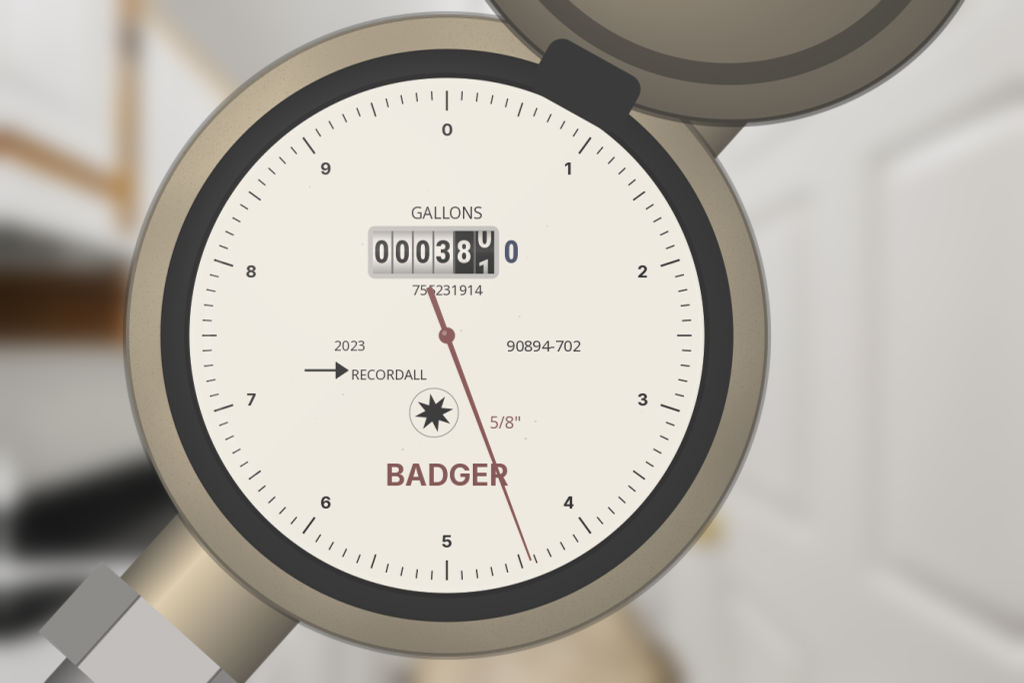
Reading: 3804.4gal
